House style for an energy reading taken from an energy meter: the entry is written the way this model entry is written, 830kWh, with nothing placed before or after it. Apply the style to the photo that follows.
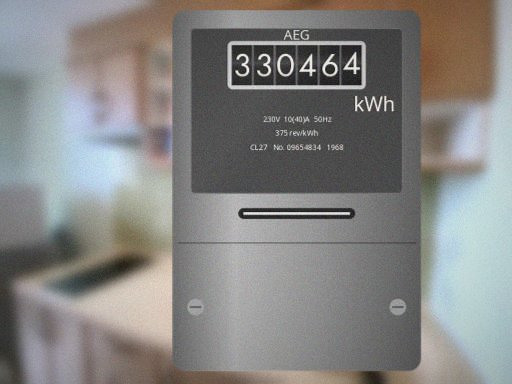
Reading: 330464kWh
